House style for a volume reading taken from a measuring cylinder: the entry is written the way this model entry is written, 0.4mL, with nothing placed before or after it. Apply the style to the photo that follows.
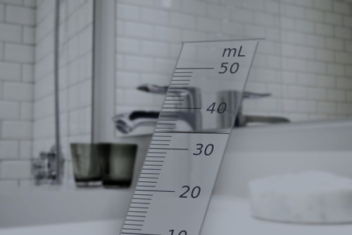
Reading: 34mL
